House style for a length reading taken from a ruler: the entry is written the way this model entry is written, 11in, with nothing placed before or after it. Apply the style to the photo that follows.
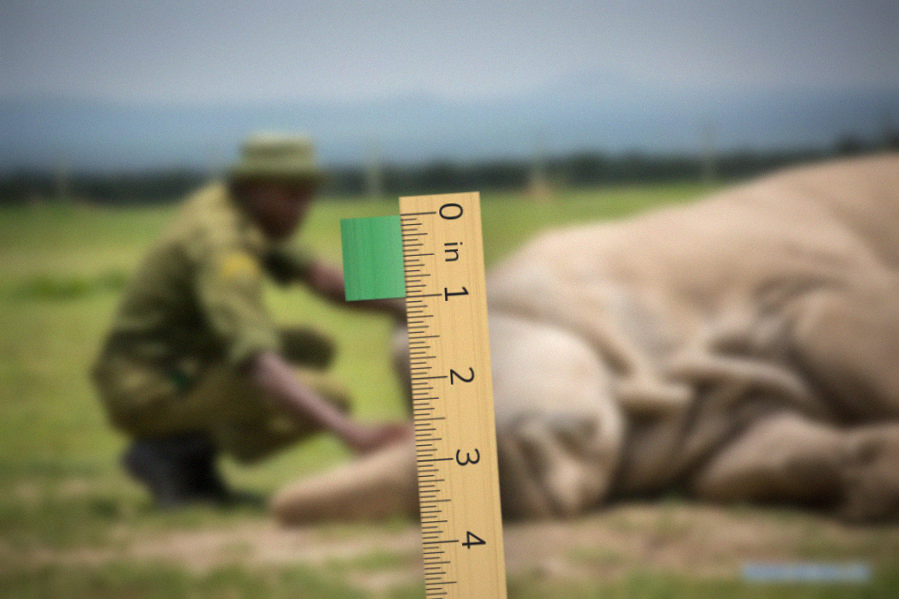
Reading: 1in
